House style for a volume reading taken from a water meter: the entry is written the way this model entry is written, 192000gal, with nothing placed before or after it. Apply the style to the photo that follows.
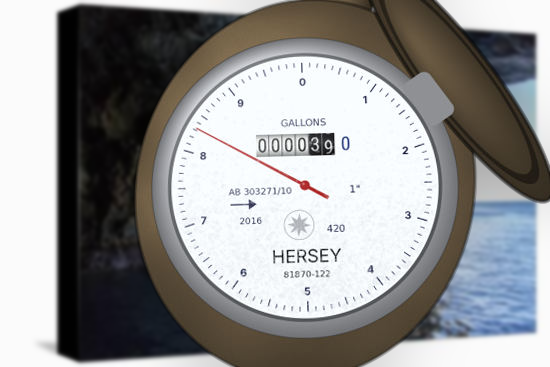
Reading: 388.3gal
